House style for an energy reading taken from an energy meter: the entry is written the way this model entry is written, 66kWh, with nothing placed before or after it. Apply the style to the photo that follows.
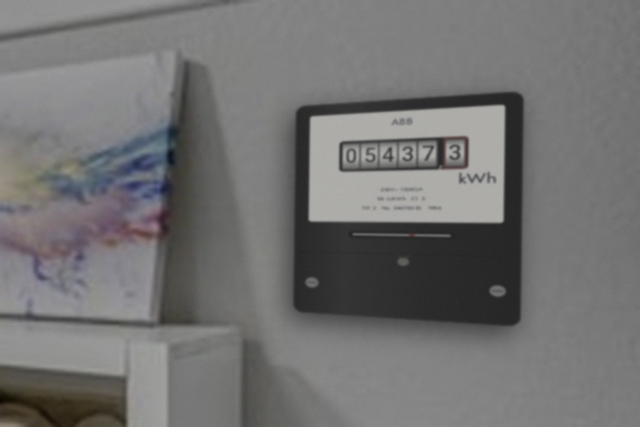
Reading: 5437.3kWh
